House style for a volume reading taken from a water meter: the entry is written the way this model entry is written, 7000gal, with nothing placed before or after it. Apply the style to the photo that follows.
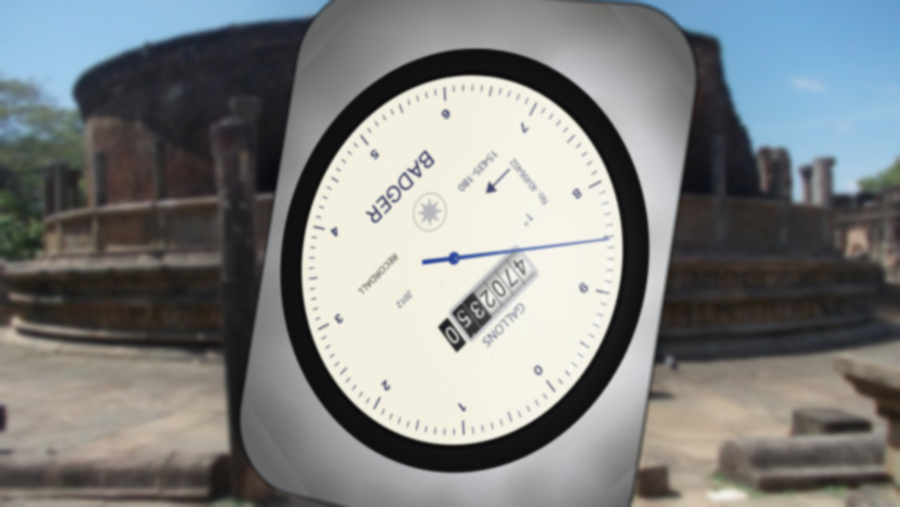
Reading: 4702348.5gal
